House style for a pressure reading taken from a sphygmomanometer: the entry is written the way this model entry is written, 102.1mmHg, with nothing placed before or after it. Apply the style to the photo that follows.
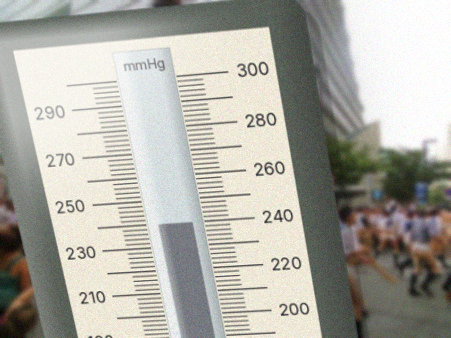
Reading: 240mmHg
